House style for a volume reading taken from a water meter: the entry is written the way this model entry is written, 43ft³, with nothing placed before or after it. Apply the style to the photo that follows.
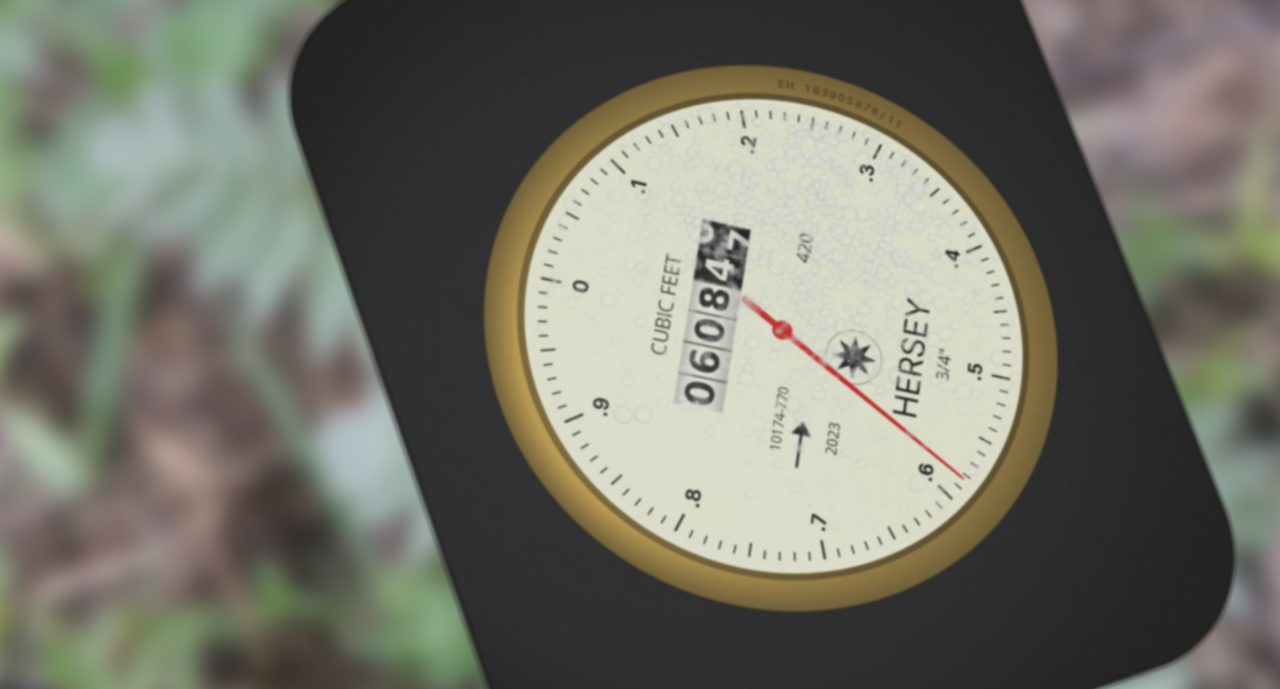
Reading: 60846.58ft³
